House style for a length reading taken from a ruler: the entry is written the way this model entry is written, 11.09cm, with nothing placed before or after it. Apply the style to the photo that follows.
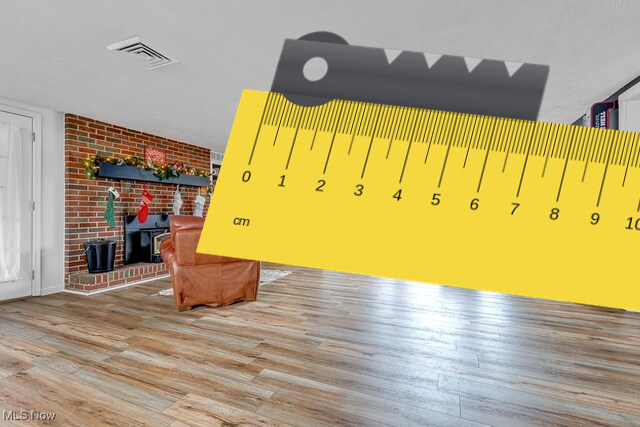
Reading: 7cm
